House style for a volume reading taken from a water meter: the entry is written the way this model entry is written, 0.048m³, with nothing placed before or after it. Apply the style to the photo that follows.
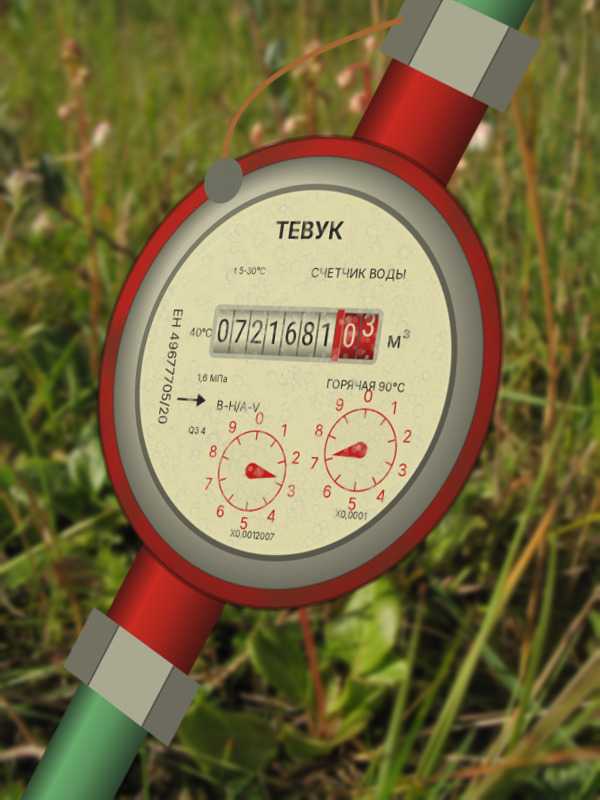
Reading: 721681.0327m³
